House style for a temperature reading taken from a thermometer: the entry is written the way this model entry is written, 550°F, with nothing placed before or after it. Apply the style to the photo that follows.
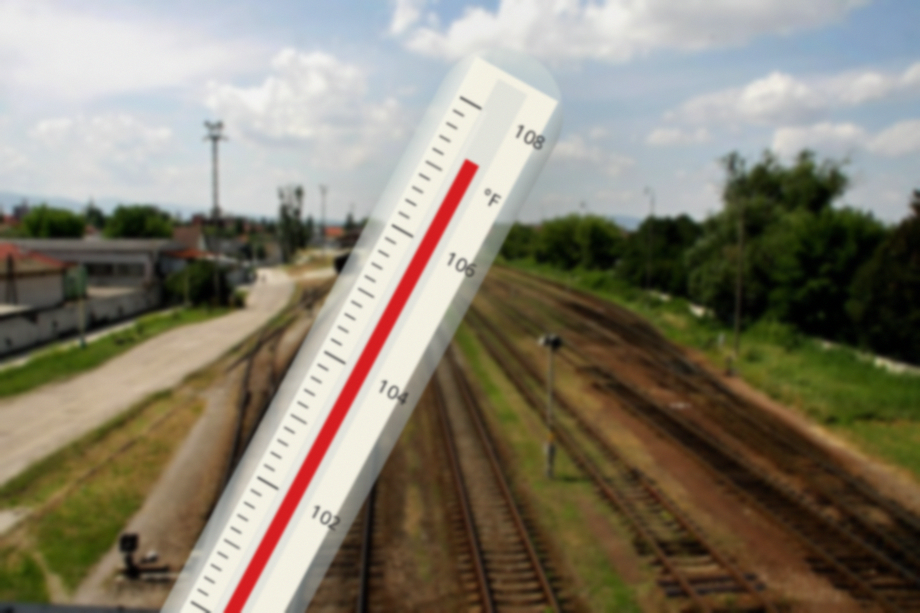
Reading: 107.3°F
